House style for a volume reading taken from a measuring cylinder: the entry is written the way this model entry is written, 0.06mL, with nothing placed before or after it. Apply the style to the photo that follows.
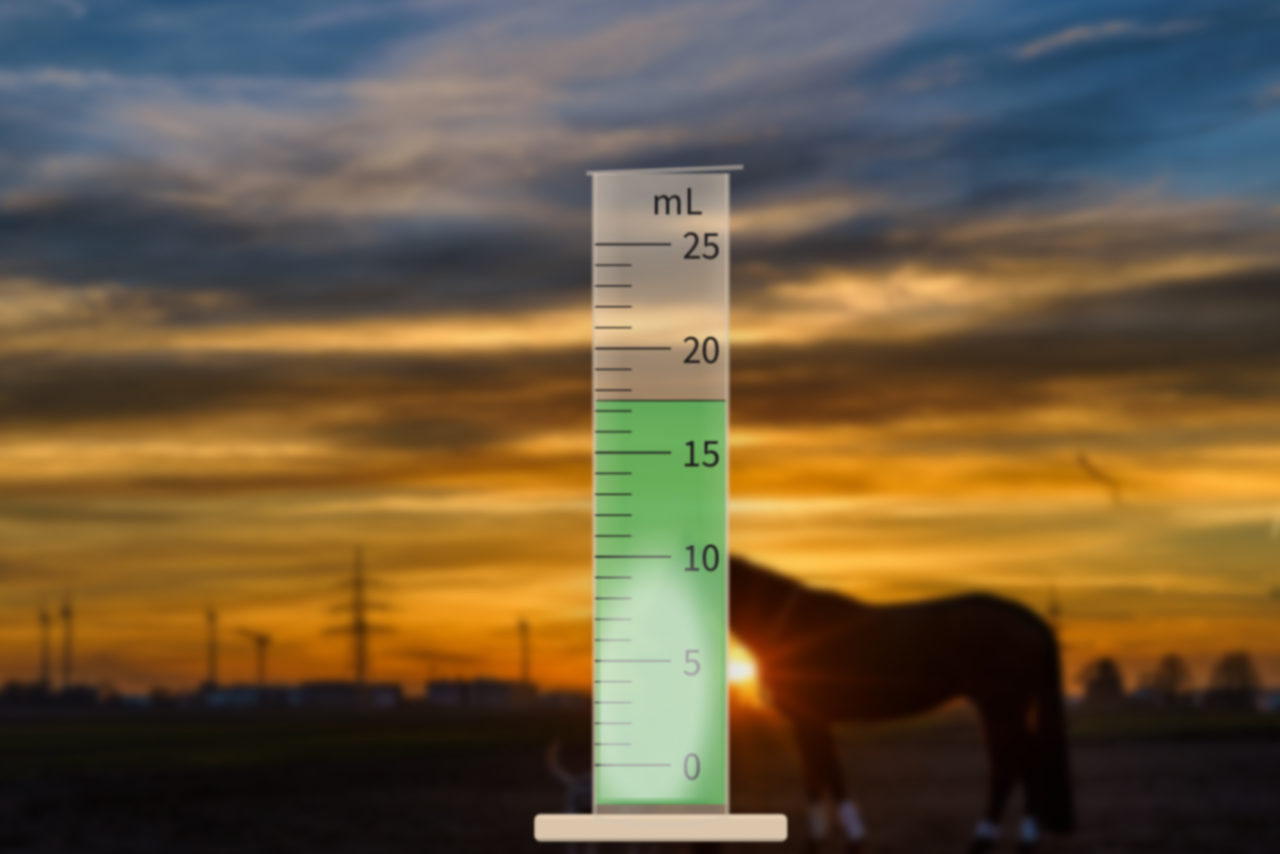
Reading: 17.5mL
